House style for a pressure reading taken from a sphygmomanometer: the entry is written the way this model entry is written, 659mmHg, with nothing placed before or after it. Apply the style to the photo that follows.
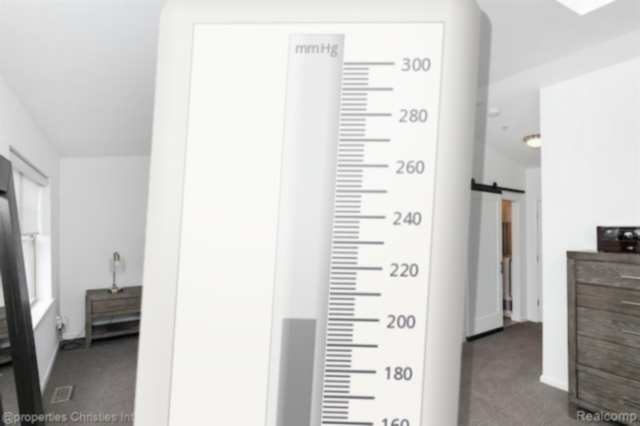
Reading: 200mmHg
